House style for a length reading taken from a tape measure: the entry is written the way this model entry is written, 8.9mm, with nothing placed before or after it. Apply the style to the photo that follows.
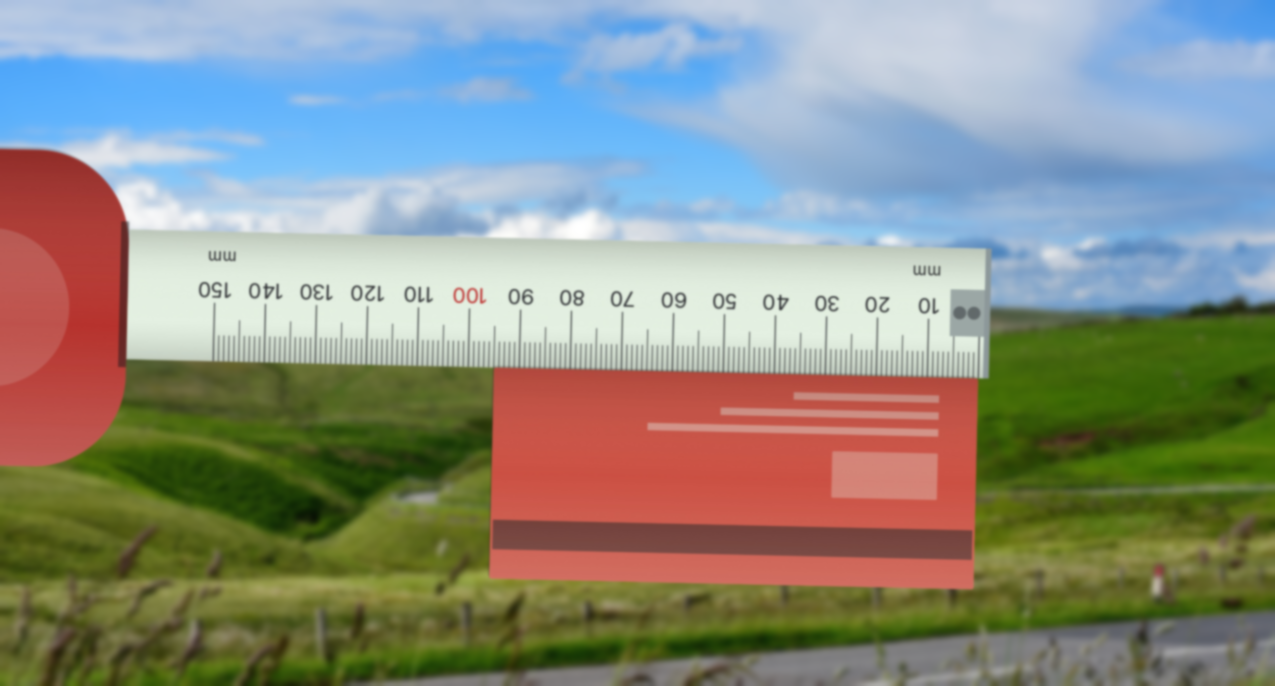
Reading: 95mm
